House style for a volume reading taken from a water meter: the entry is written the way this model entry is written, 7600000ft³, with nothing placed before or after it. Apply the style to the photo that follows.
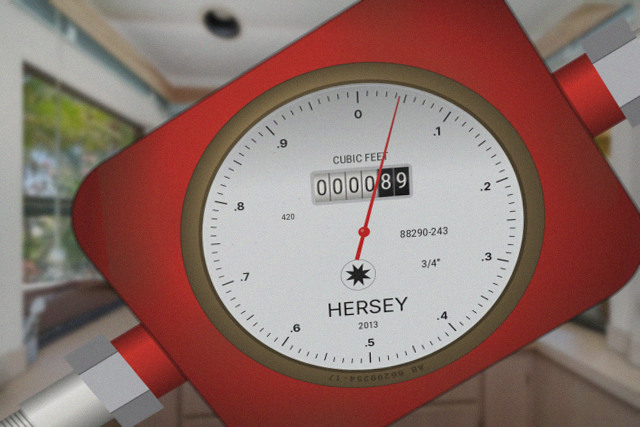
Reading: 89.04ft³
